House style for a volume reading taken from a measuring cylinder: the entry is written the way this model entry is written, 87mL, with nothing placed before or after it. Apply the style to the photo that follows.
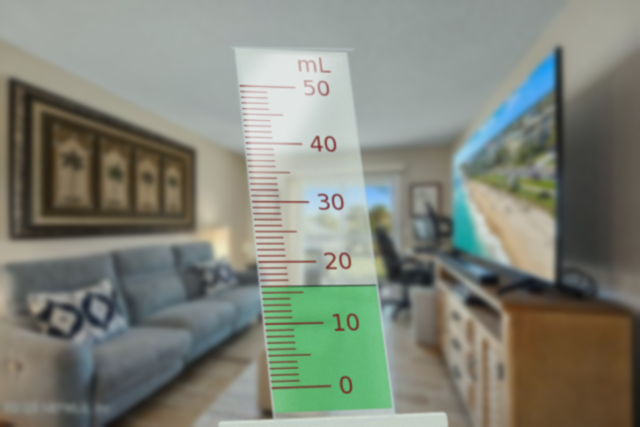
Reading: 16mL
